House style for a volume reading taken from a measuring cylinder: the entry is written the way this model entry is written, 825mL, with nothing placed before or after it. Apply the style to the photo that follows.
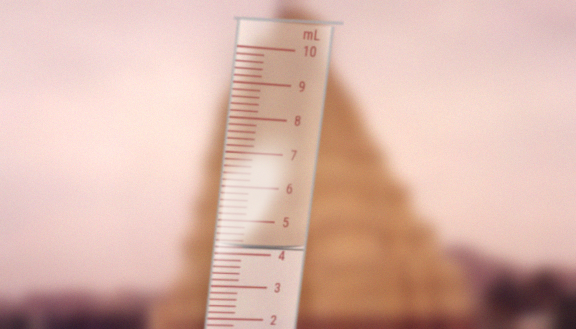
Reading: 4.2mL
